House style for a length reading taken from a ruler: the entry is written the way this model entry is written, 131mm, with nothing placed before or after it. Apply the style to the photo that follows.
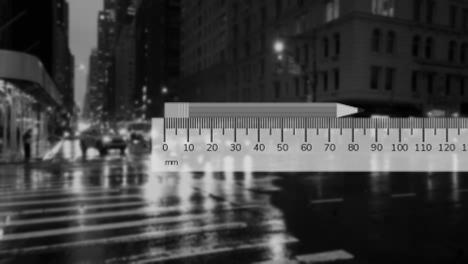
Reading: 85mm
